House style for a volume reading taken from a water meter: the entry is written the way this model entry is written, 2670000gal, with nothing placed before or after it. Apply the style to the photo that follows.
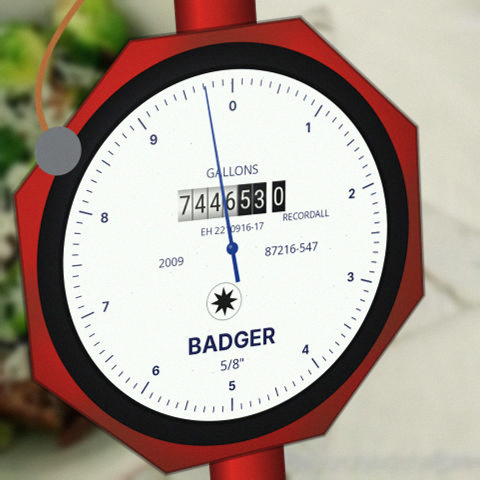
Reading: 7446529.7gal
